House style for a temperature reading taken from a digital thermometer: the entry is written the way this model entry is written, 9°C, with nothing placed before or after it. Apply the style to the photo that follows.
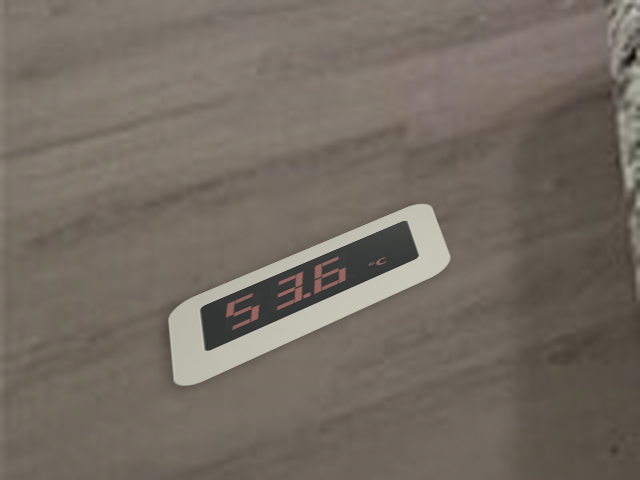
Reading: 53.6°C
